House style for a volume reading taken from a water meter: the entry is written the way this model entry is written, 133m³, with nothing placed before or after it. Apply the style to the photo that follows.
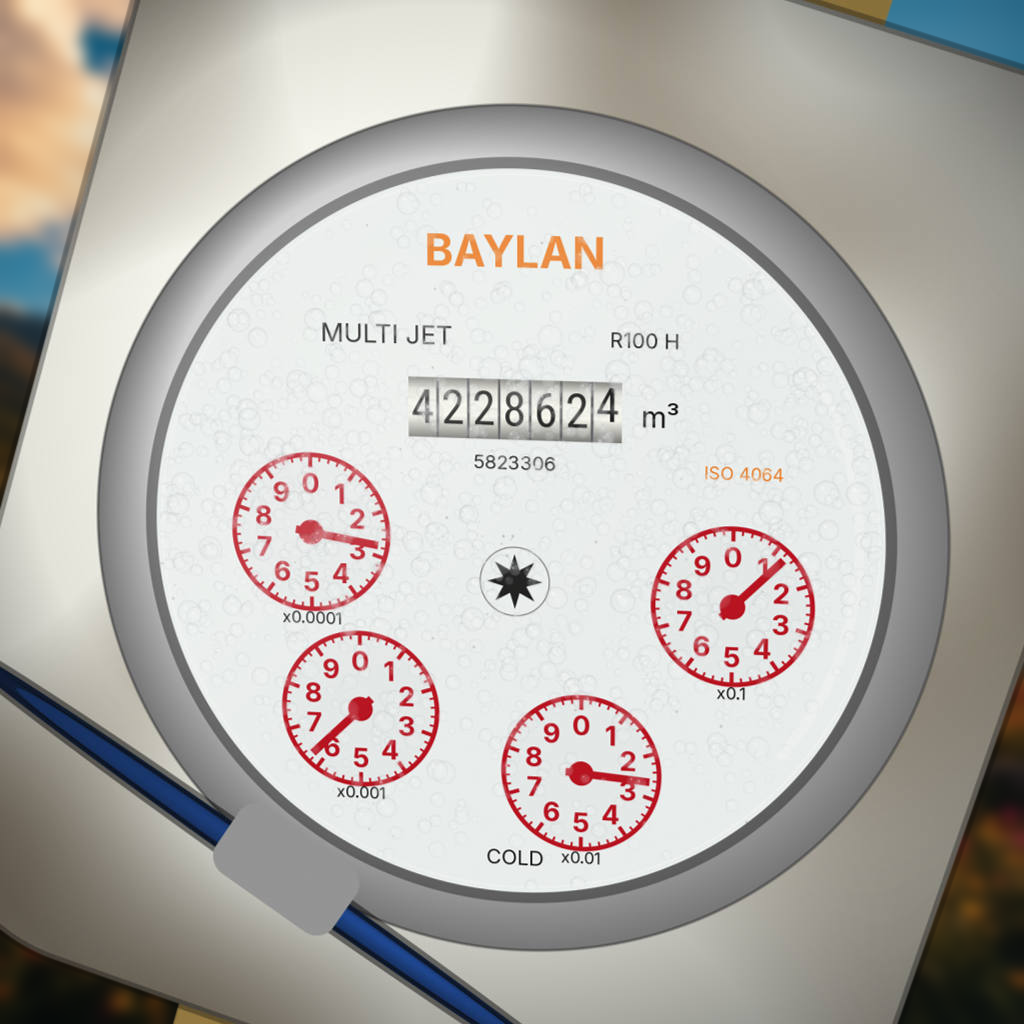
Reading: 4228624.1262m³
